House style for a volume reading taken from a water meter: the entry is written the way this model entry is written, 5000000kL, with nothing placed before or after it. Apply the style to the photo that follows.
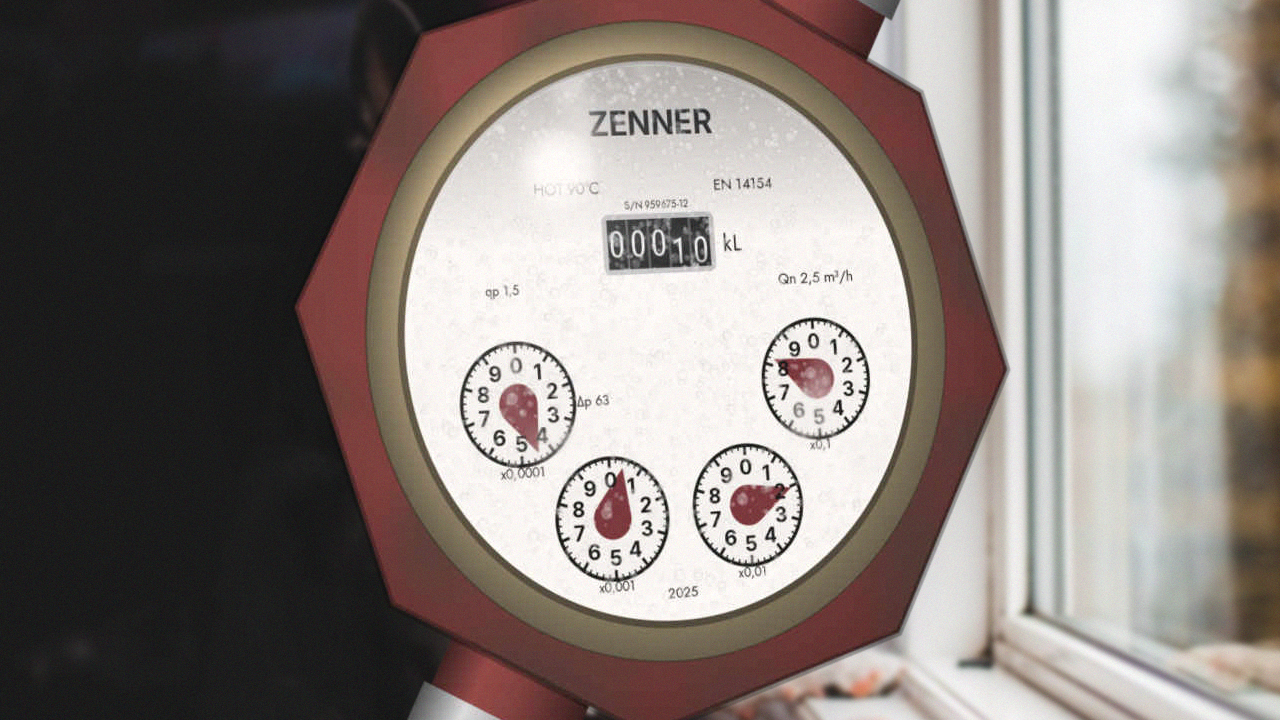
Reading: 9.8204kL
